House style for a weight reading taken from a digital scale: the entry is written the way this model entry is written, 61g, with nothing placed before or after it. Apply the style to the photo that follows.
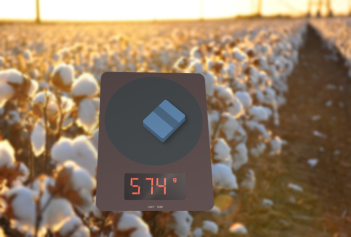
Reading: 574g
